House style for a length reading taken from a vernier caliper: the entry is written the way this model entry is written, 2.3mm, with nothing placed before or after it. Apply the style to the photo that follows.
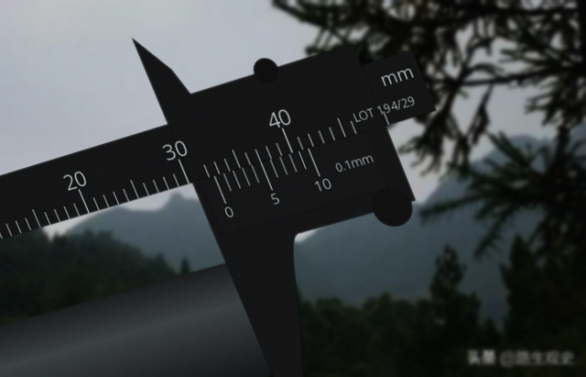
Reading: 32.5mm
